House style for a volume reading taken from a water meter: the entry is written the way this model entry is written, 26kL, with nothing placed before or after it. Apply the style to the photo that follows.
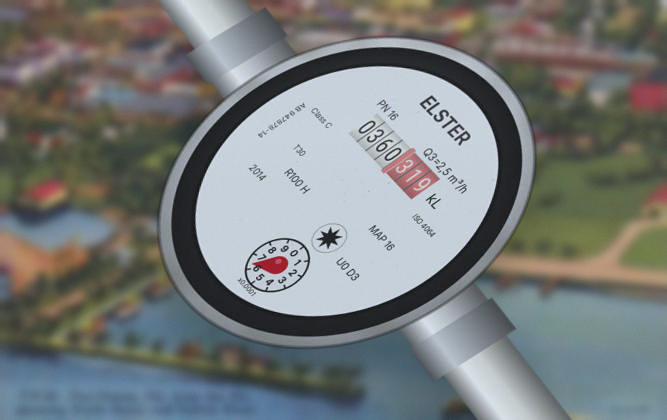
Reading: 360.3196kL
